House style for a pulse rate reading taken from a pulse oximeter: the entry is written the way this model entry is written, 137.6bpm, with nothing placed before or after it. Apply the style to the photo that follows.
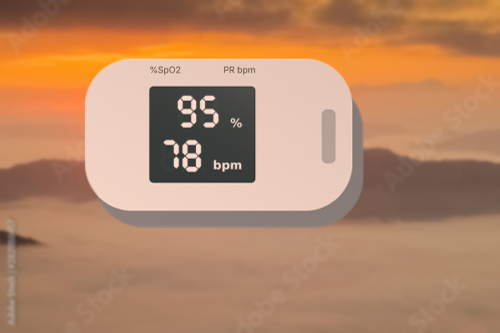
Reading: 78bpm
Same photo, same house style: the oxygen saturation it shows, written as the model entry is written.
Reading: 95%
